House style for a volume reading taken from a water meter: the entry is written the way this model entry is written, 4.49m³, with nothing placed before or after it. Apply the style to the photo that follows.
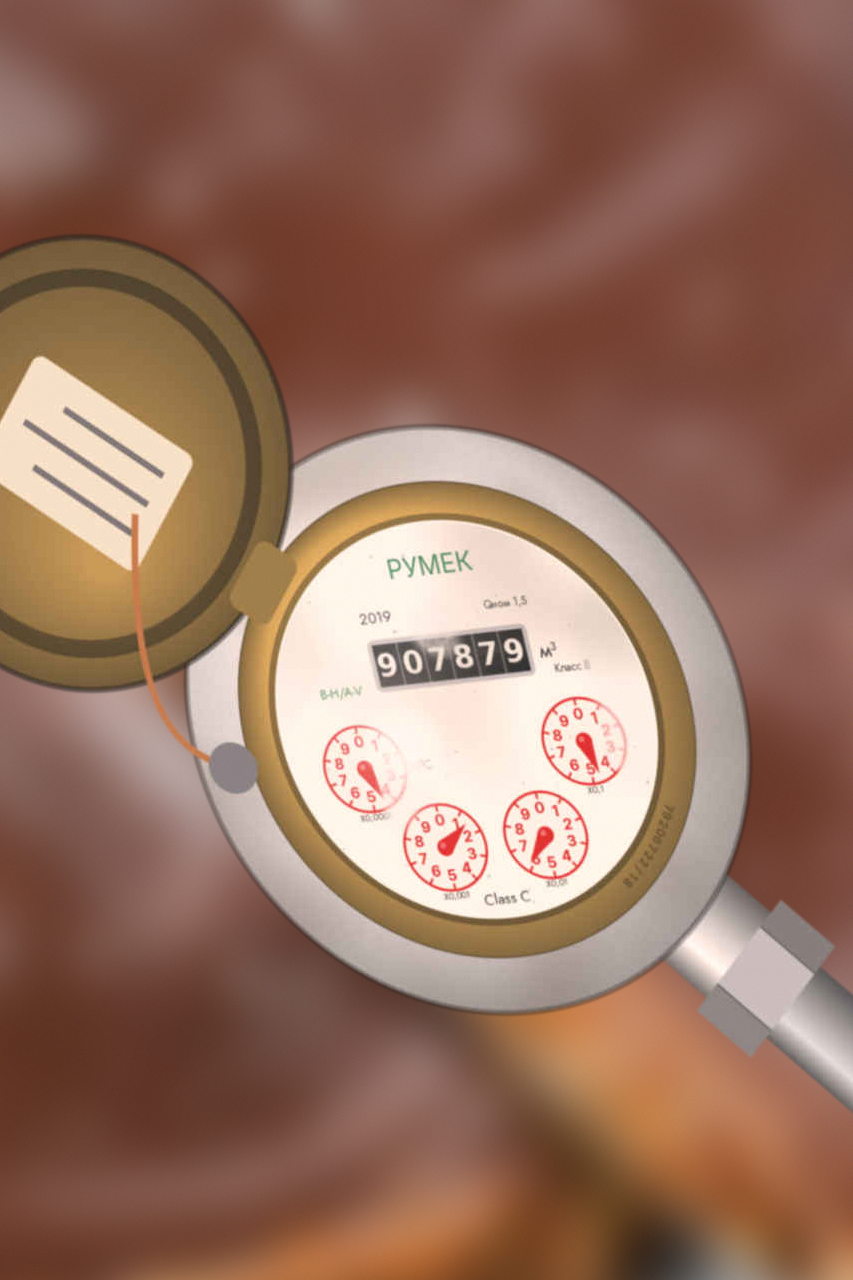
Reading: 907879.4614m³
